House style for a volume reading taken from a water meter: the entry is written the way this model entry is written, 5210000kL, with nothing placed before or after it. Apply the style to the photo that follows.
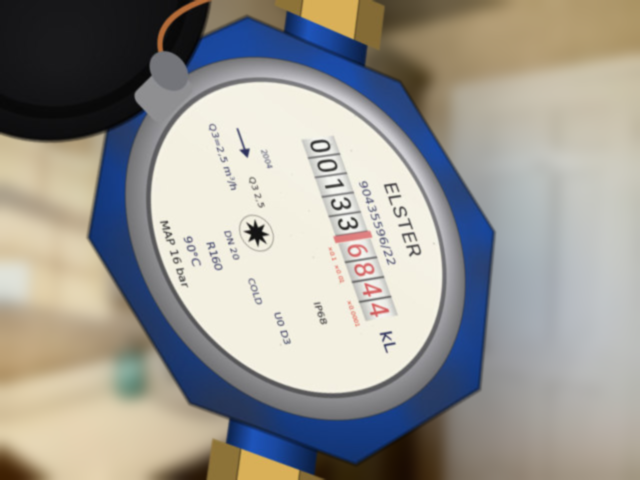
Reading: 133.6844kL
